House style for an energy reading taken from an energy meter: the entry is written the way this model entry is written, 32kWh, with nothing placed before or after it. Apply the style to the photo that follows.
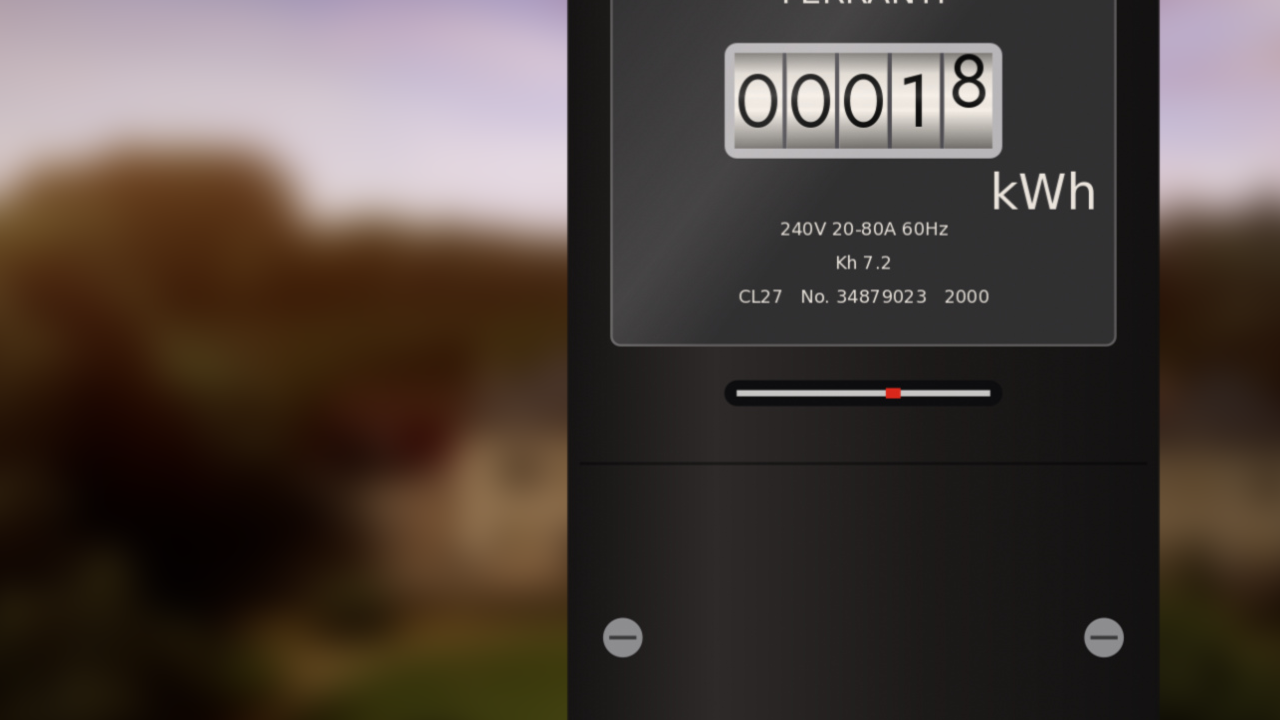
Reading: 18kWh
